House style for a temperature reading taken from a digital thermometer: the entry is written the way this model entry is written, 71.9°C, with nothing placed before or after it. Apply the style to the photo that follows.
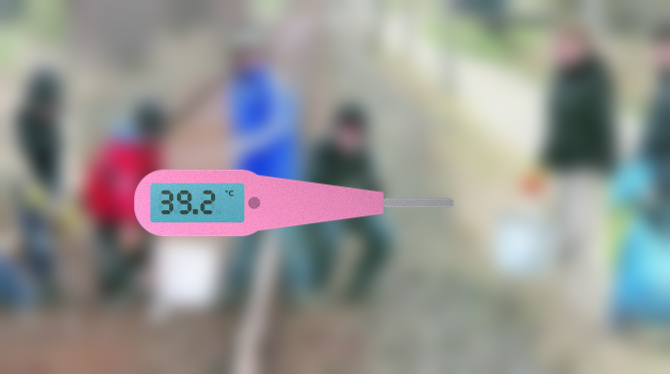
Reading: 39.2°C
